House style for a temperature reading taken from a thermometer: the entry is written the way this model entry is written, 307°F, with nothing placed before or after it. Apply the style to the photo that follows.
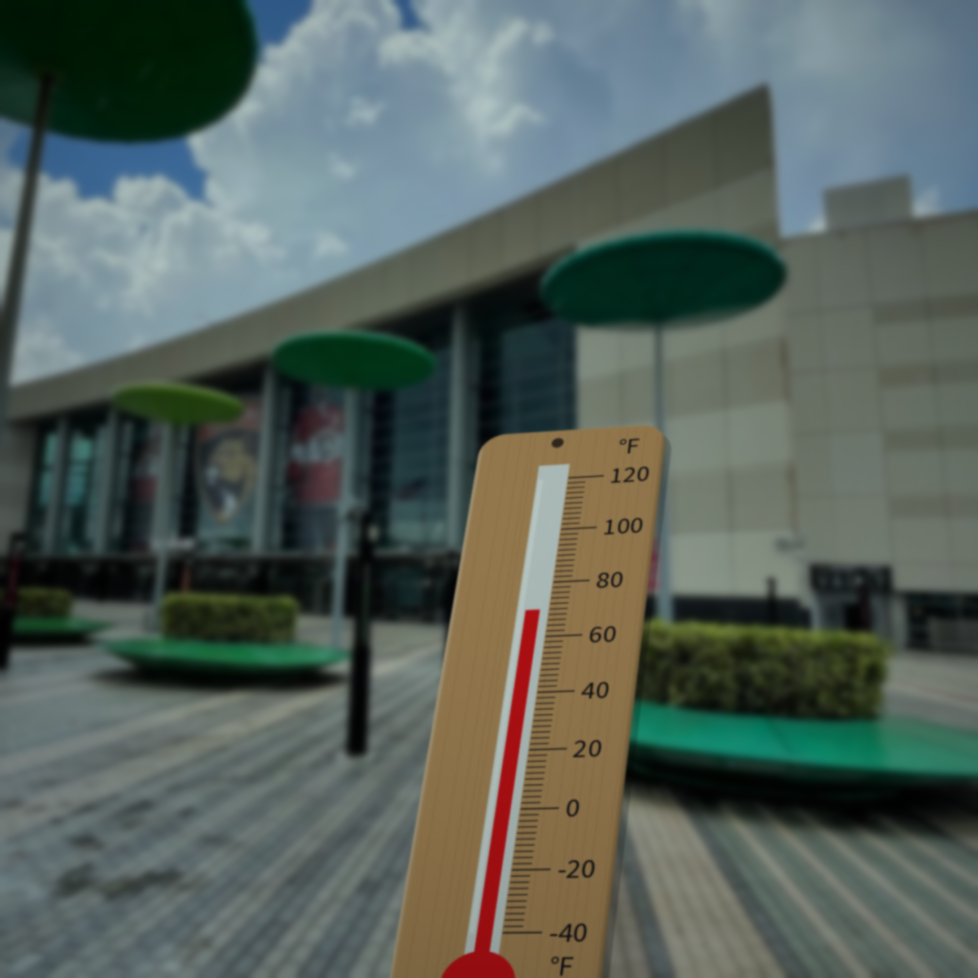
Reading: 70°F
